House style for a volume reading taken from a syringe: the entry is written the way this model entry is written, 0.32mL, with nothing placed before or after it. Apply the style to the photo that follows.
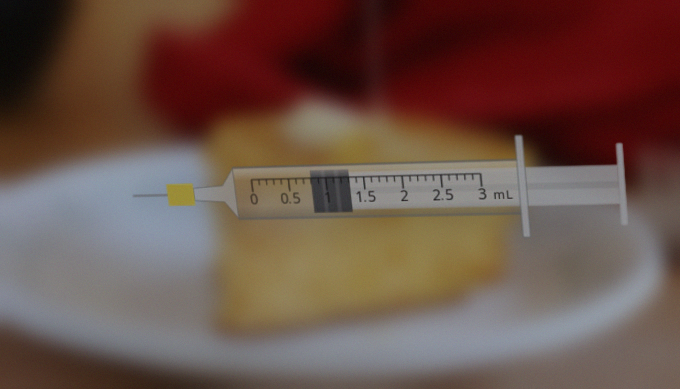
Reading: 0.8mL
